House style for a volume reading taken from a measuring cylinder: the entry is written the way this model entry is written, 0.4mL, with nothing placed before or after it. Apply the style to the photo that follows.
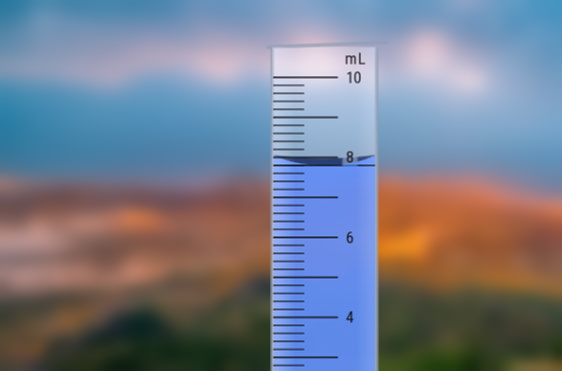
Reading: 7.8mL
